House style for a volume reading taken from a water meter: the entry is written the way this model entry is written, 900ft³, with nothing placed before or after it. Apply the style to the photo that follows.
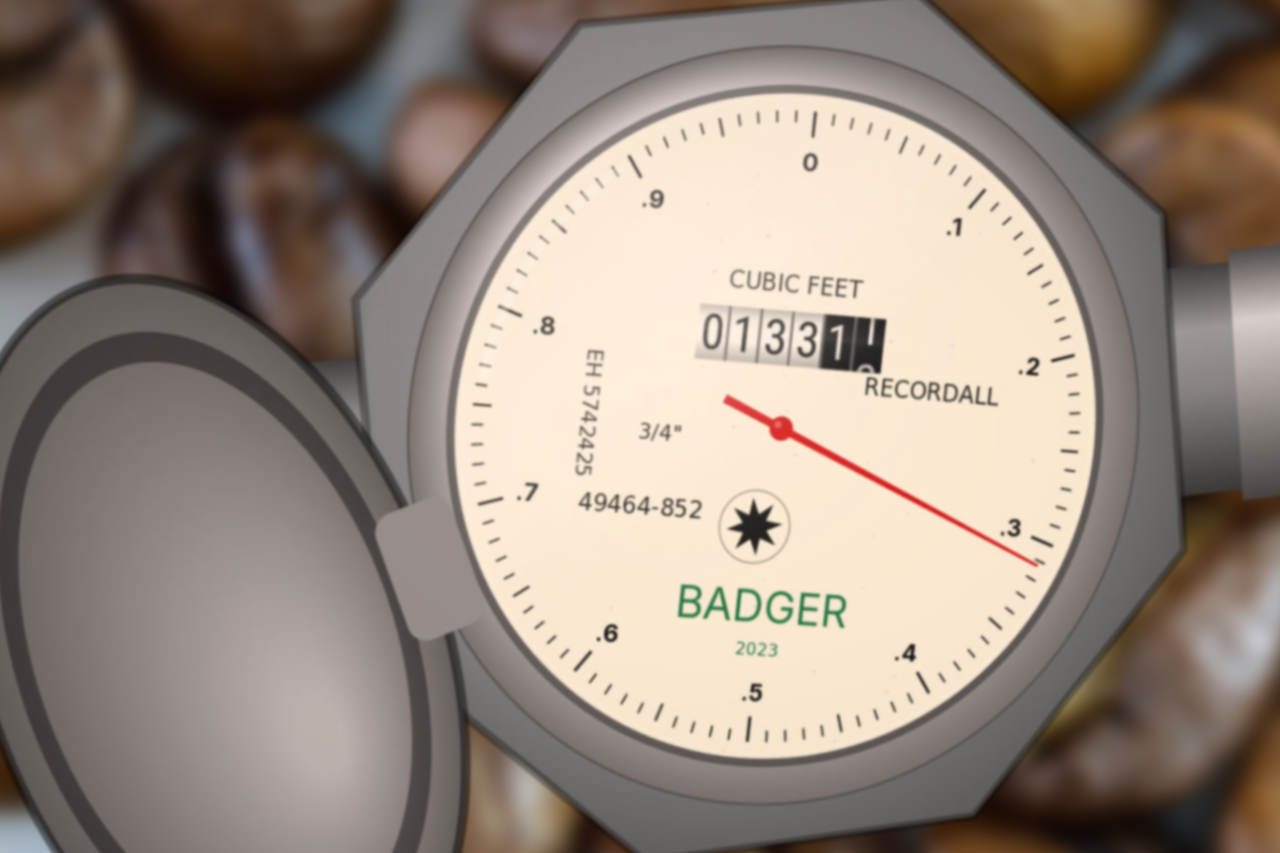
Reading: 13311.31ft³
